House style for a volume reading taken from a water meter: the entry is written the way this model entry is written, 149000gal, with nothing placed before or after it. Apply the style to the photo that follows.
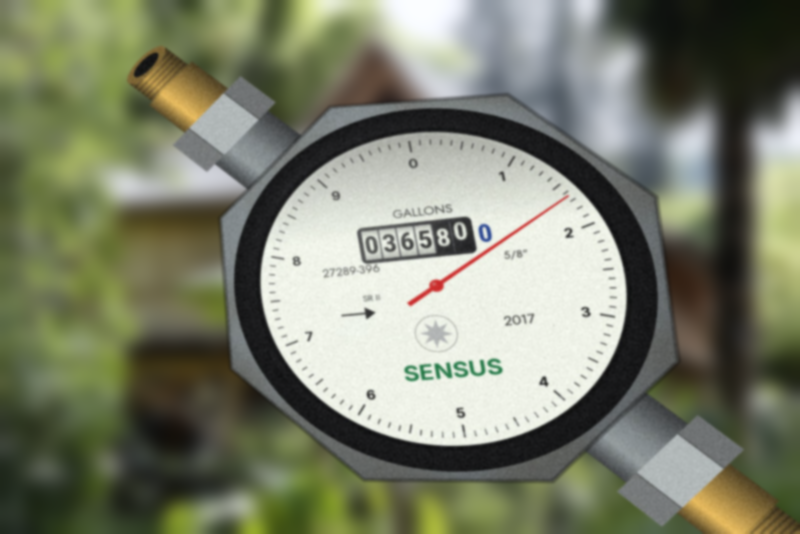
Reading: 365801.6gal
